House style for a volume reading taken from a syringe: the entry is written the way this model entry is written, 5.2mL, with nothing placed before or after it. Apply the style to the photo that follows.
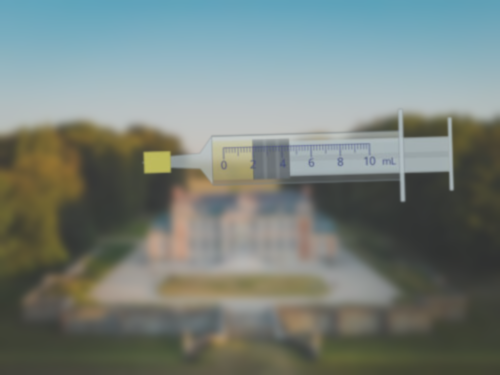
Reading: 2mL
